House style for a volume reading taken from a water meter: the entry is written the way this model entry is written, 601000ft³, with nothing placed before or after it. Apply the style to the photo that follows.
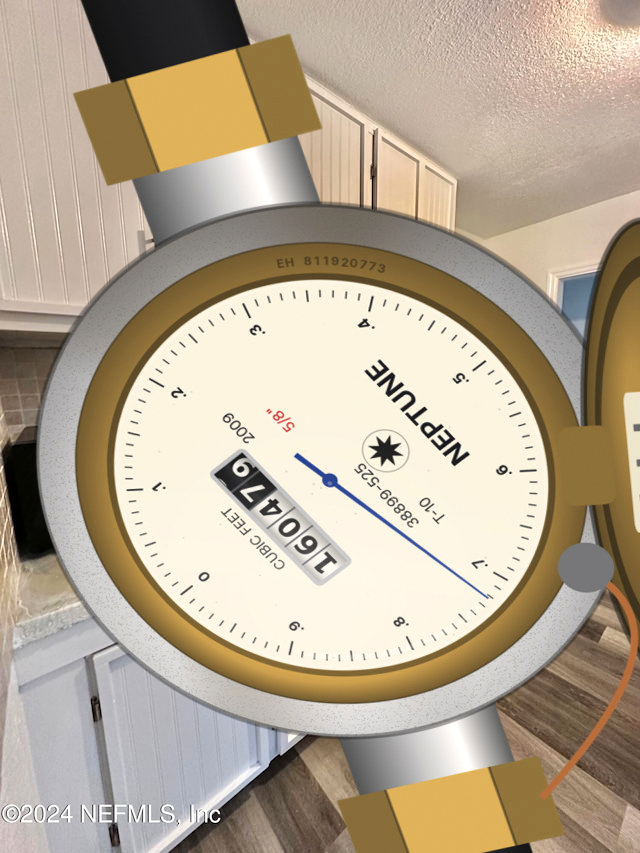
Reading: 160478.72ft³
